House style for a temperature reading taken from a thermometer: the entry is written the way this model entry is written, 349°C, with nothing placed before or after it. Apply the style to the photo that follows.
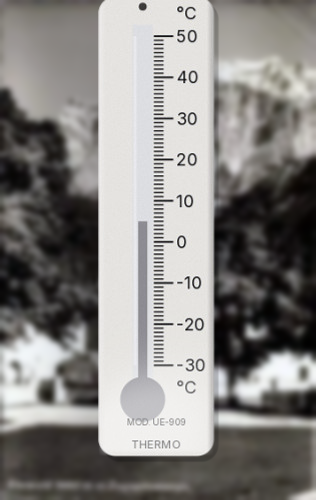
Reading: 5°C
